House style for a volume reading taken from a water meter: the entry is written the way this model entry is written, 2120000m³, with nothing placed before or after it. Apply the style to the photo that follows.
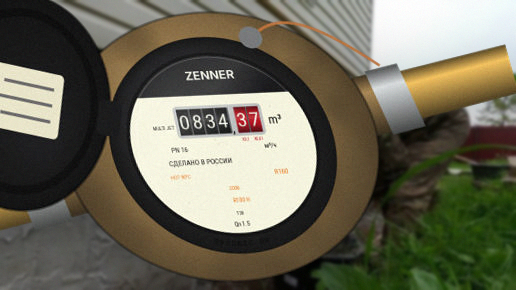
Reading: 834.37m³
